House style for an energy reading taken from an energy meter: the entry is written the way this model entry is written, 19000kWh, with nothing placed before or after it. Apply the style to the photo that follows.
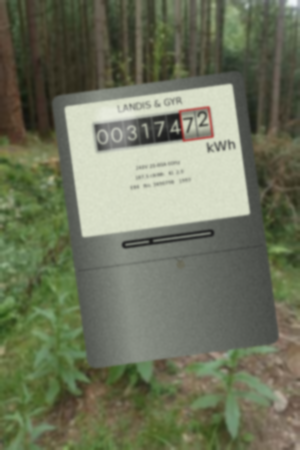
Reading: 3174.72kWh
